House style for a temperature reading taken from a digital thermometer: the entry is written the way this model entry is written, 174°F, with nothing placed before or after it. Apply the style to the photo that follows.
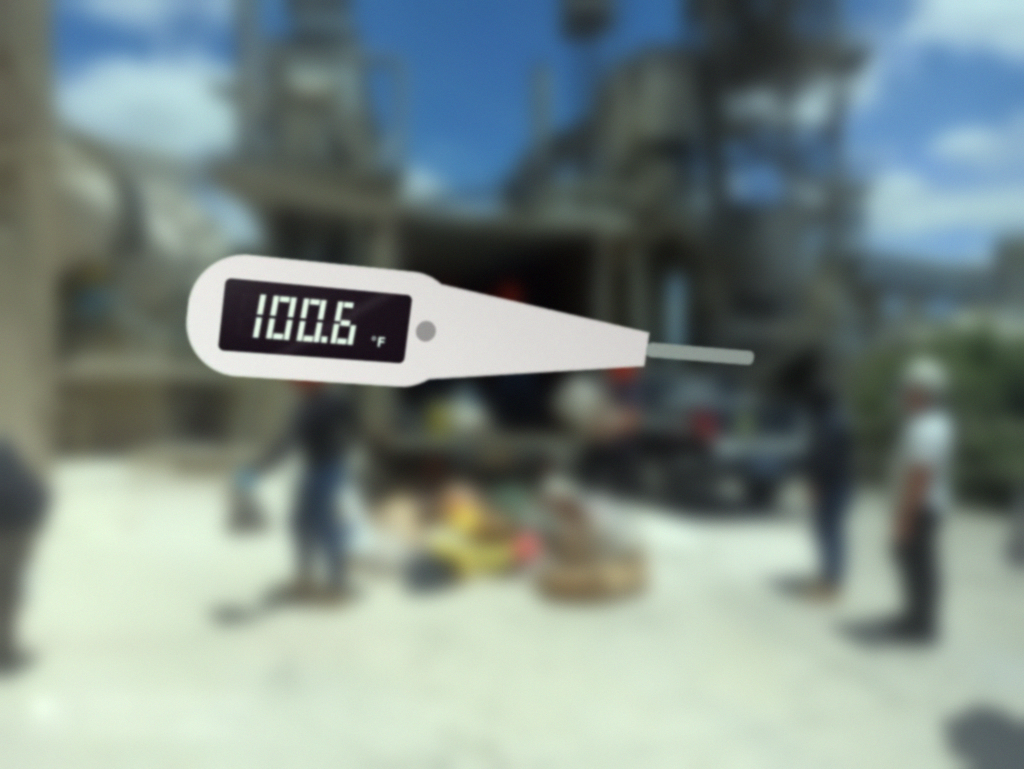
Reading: 100.6°F
